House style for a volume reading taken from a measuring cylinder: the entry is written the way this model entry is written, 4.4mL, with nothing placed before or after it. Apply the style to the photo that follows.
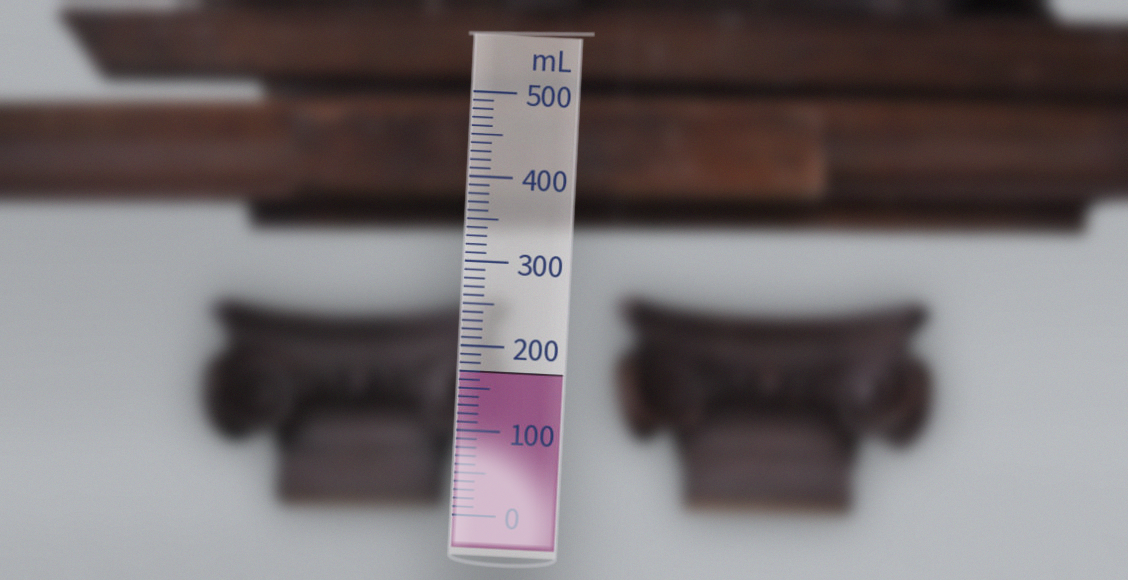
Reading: 170mL
